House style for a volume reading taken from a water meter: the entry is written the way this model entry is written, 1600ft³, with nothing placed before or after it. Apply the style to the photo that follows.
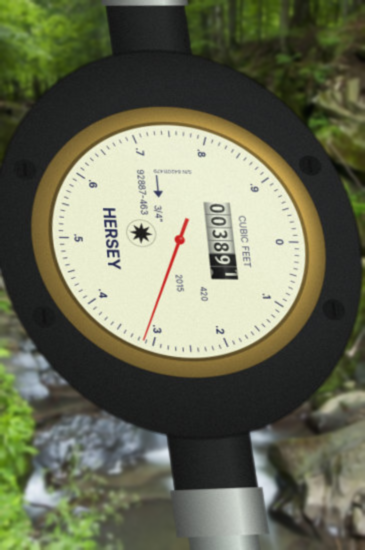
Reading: 3891.31ft³
